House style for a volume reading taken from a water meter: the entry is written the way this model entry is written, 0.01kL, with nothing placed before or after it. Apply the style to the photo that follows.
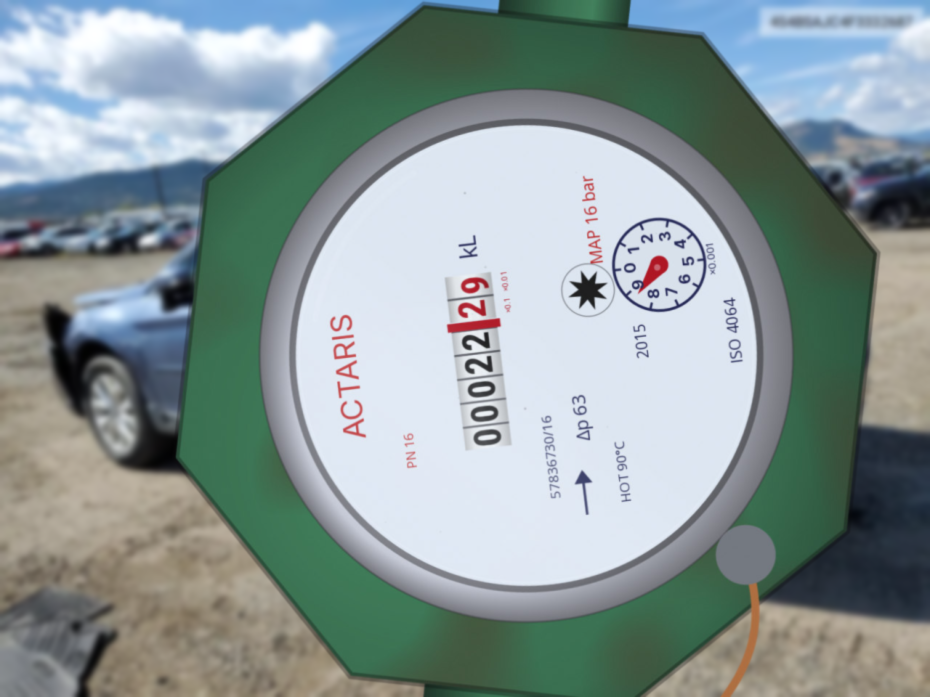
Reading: 22.288kL
